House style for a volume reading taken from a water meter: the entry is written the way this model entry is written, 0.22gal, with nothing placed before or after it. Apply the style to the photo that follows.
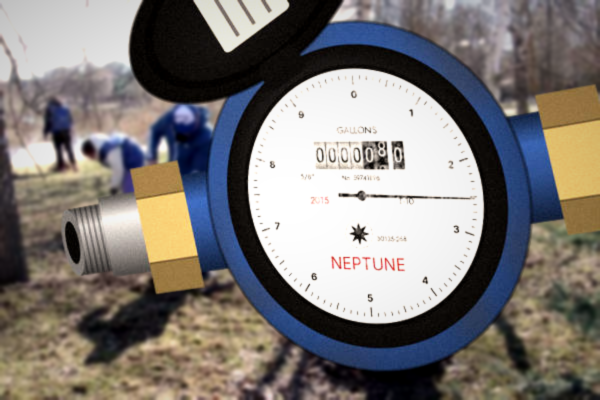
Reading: 82.5gal
